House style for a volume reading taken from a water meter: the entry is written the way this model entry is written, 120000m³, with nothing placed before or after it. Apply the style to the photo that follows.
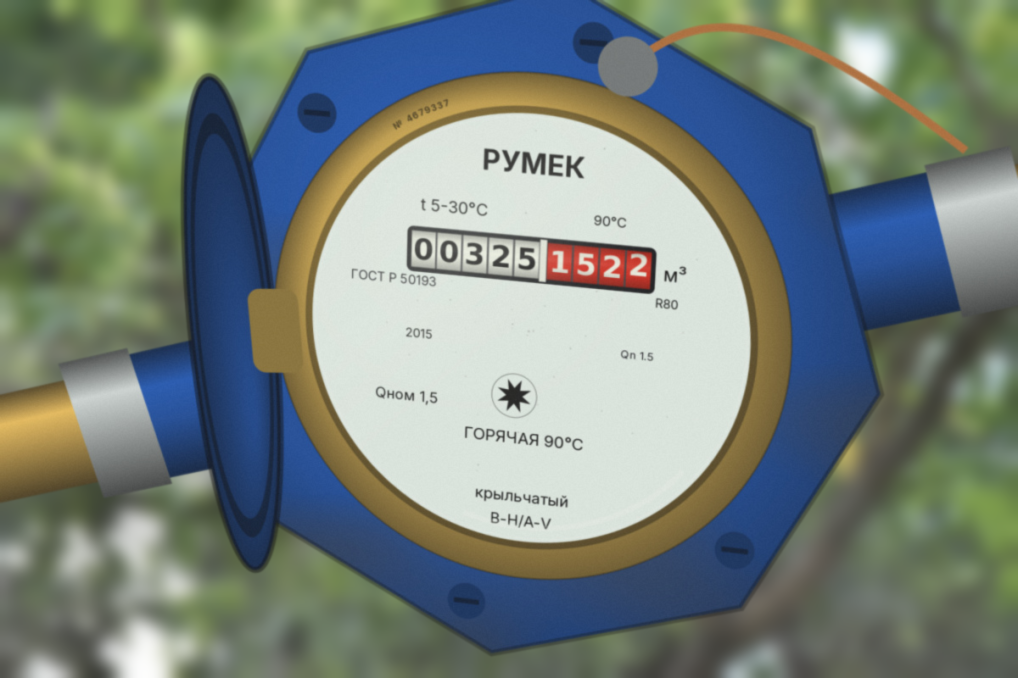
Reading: 325.1522m³
